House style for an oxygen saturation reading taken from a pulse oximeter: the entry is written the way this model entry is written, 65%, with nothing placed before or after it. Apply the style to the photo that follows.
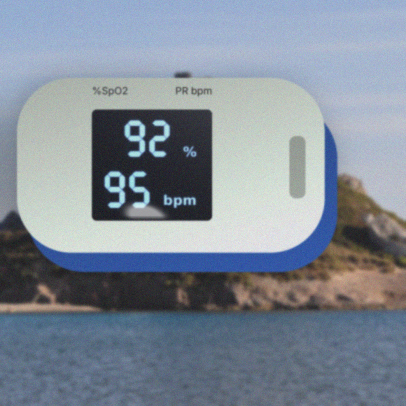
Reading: 92%
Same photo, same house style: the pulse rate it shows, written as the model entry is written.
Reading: 95bpm
